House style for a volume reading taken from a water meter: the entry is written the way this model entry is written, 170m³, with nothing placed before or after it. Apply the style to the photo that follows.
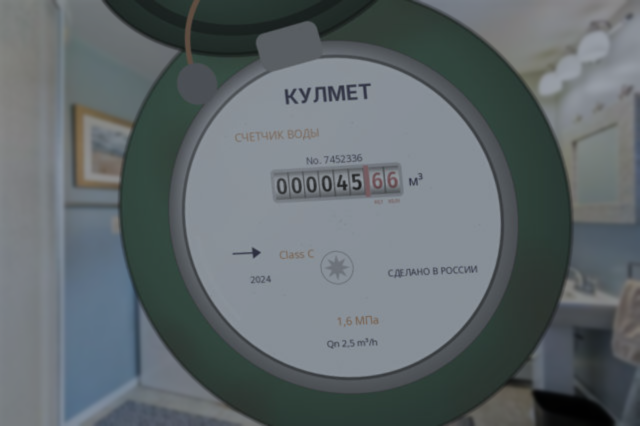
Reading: 45.66m³
